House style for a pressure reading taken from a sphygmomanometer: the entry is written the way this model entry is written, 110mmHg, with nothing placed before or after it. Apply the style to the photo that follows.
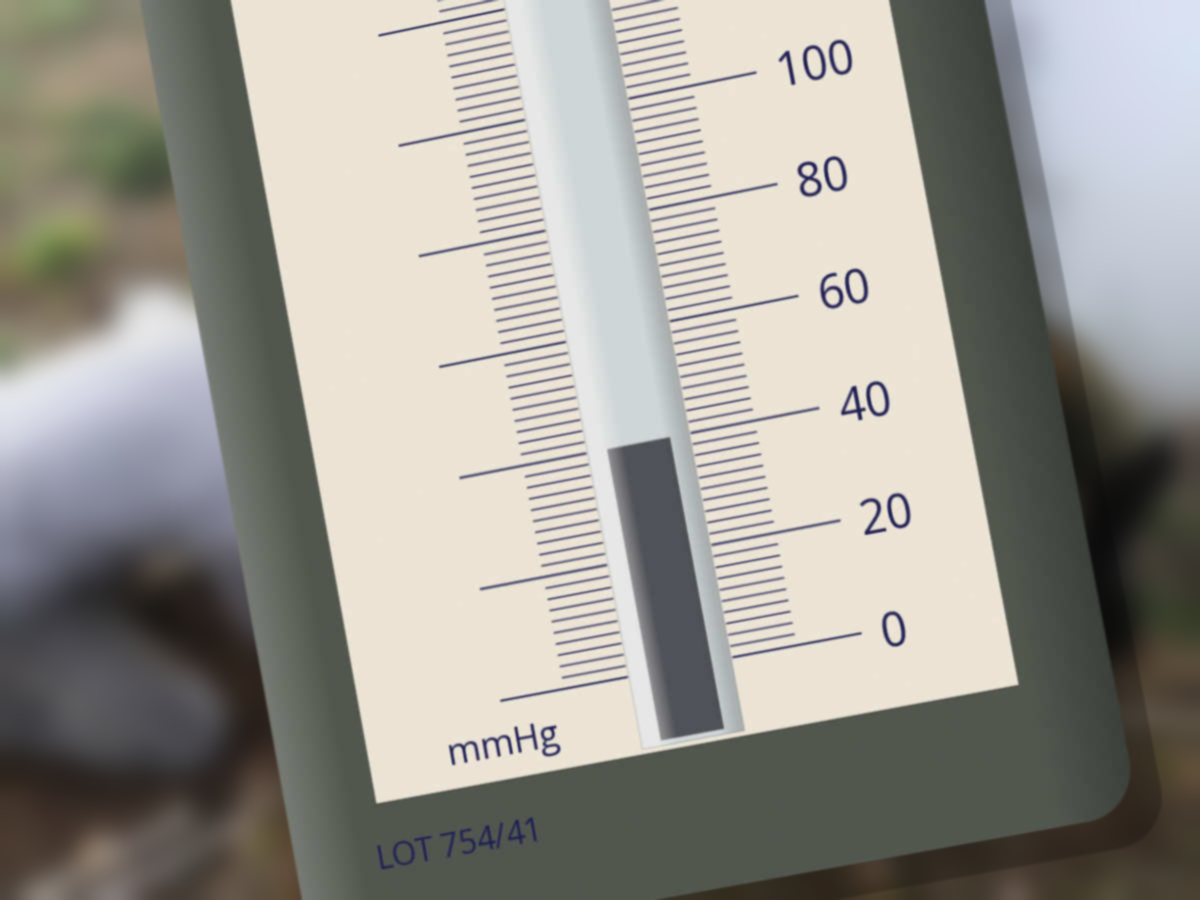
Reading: 40mmHg
